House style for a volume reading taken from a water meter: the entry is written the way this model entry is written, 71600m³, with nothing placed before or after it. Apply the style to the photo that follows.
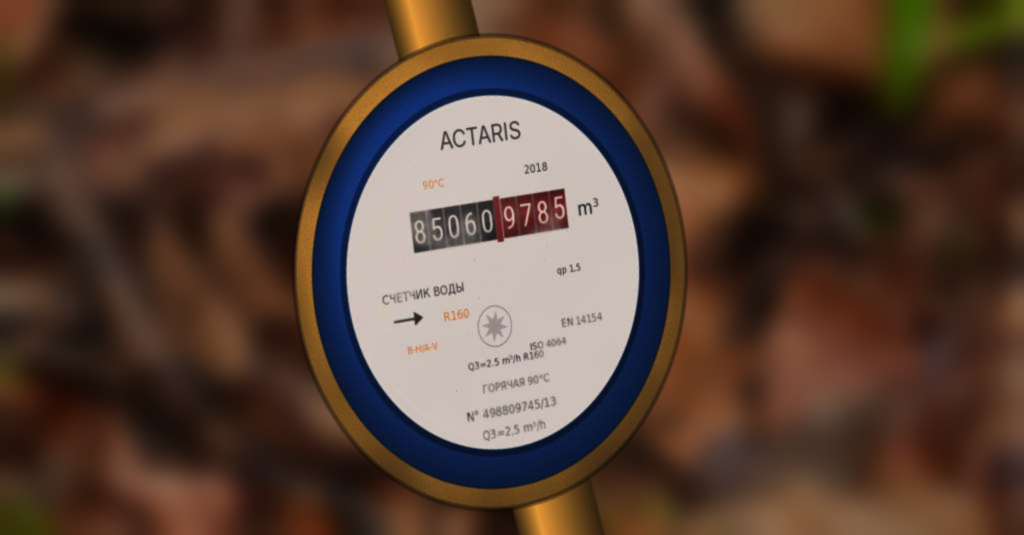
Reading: 85060.9785m³
